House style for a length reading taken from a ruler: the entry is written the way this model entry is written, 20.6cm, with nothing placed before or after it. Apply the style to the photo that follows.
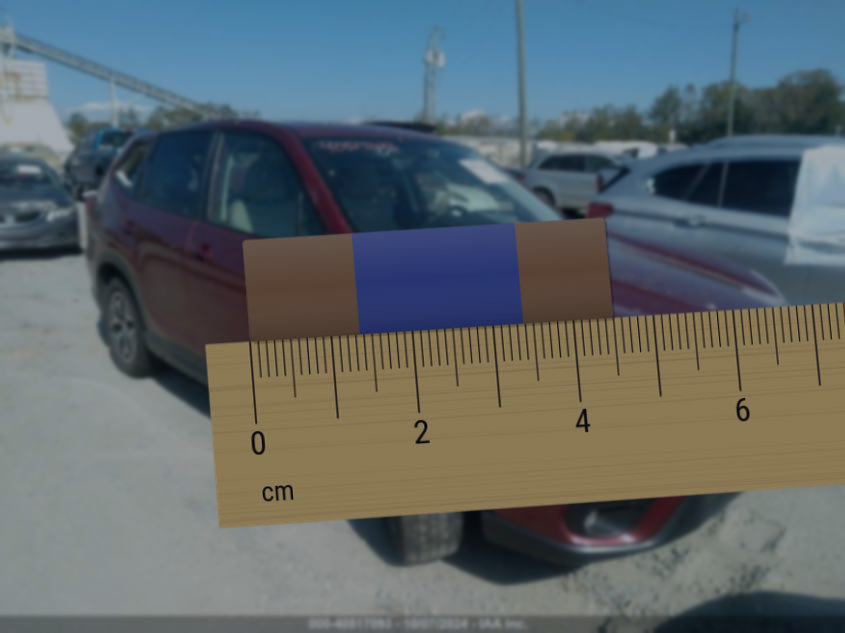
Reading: 4.5cm
